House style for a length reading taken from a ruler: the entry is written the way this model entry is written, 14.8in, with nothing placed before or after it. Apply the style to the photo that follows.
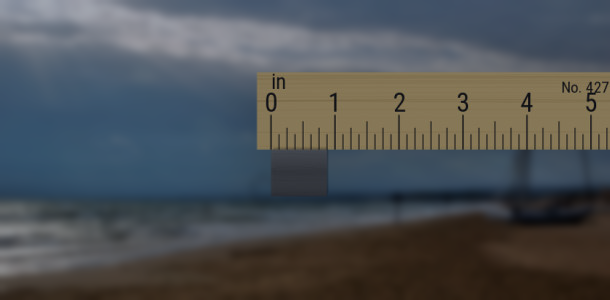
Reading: 0.875in
